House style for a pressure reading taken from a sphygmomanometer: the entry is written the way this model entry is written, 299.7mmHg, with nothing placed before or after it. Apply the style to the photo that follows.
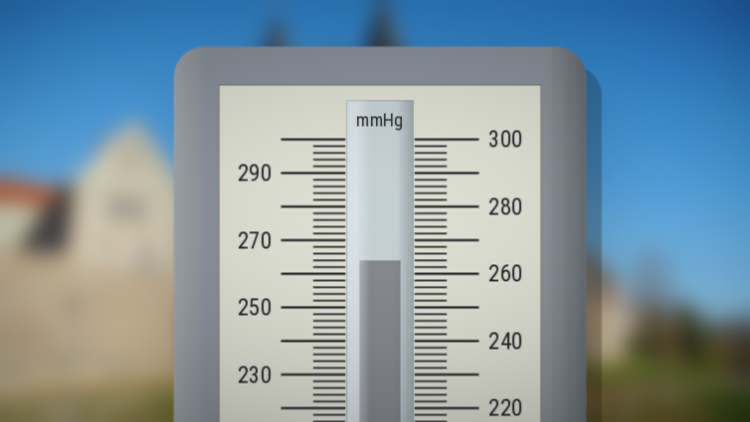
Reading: 264mmHg
